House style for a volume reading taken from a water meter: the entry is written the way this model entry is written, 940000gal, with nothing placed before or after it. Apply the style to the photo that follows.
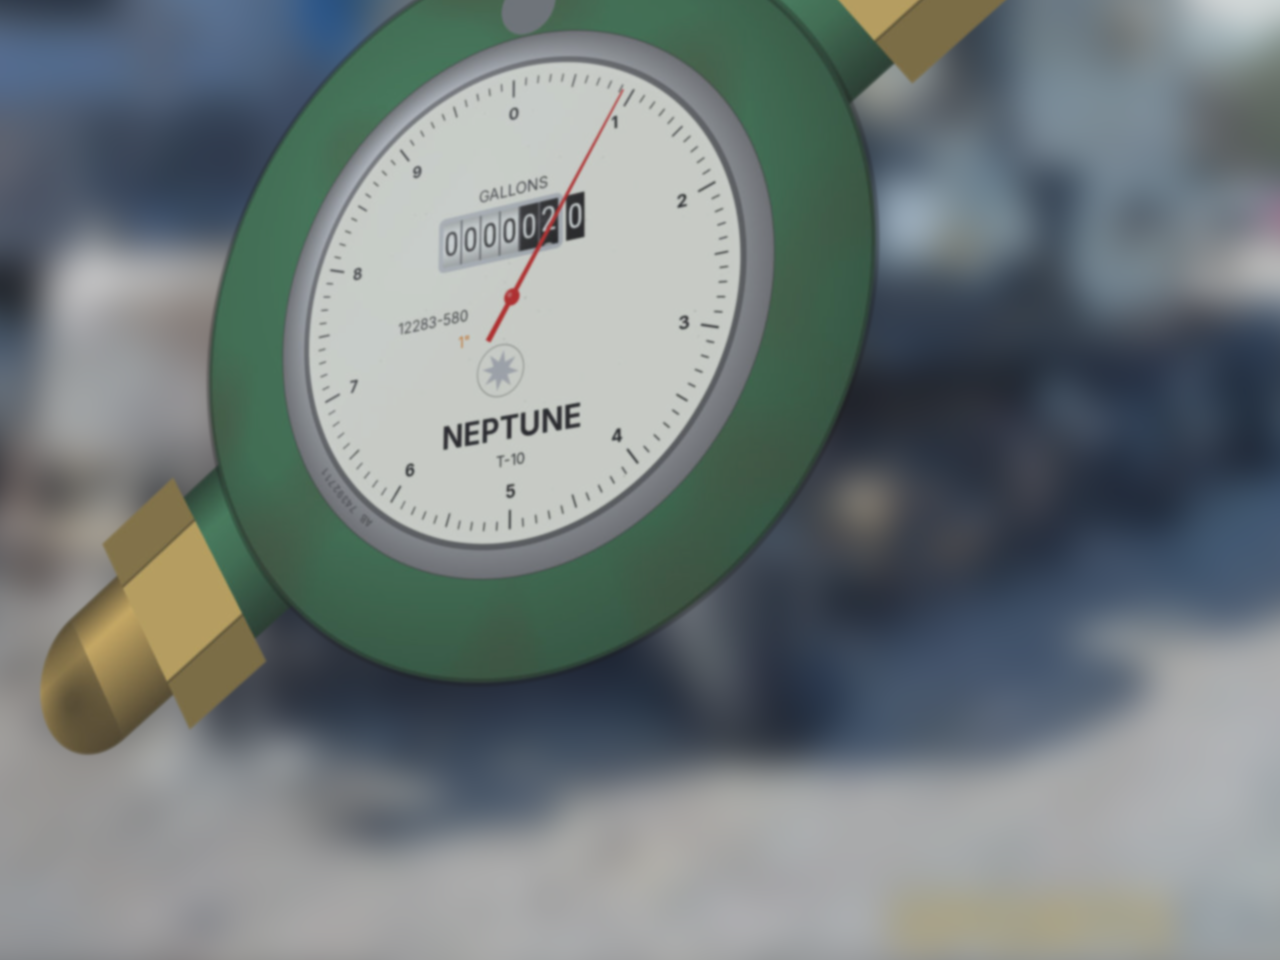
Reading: 20.9gal
